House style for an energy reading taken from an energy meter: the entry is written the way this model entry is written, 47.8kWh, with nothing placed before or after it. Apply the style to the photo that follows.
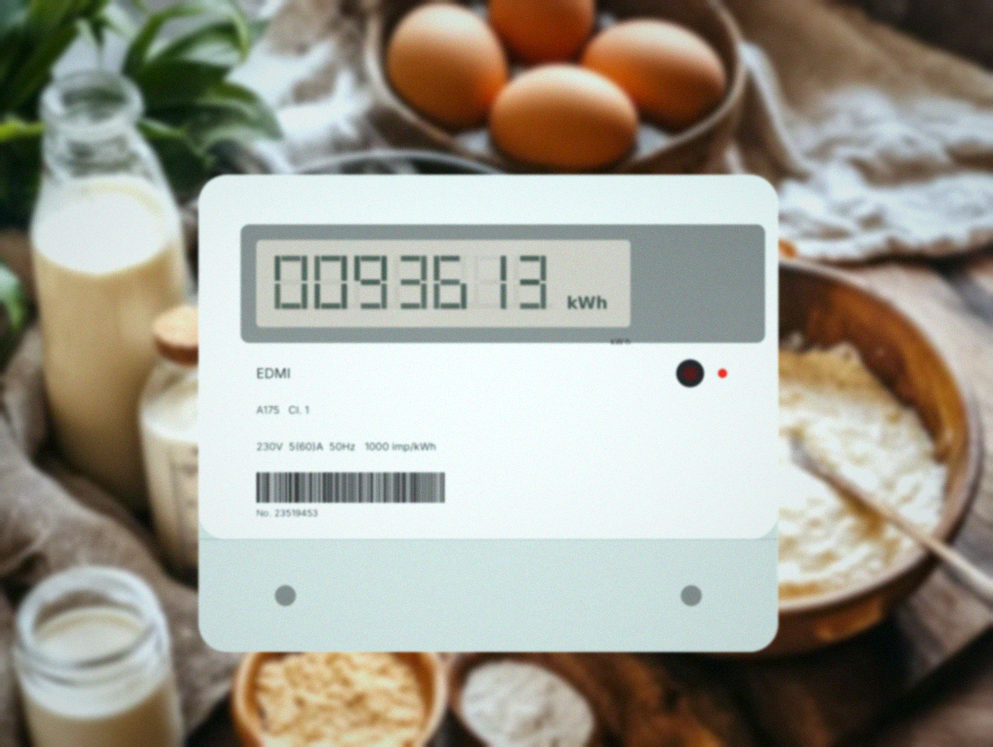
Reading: 93613kWh
